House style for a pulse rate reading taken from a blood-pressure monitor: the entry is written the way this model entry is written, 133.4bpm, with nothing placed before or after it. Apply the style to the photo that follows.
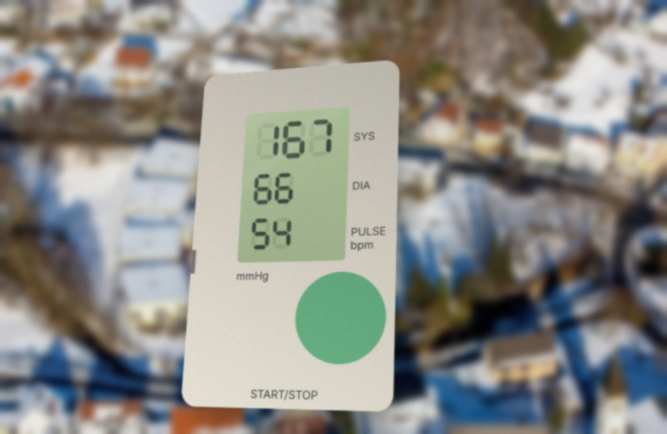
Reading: 54bpm
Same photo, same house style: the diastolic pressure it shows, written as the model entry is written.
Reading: 66mmHg
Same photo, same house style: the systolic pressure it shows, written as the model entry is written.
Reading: 167mmHg
